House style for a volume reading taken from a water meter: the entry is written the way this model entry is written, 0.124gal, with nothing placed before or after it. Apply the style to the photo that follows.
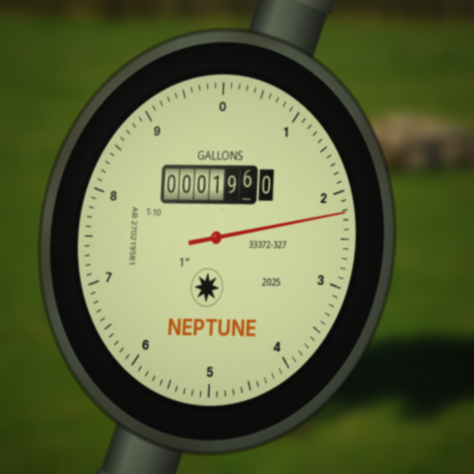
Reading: 1962.2gal
